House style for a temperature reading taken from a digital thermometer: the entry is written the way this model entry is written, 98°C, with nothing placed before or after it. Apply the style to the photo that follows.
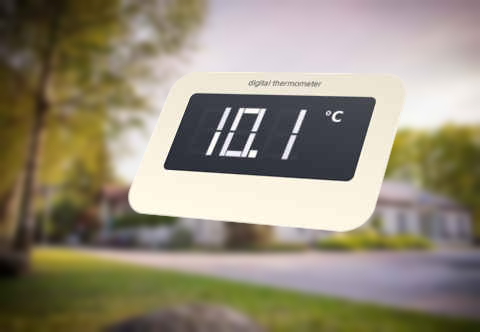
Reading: 10.1°C
